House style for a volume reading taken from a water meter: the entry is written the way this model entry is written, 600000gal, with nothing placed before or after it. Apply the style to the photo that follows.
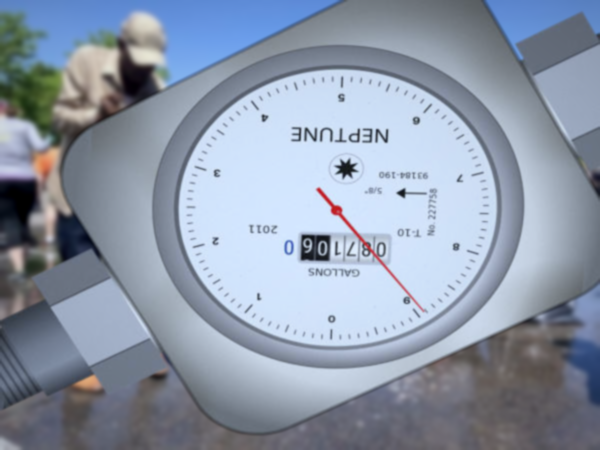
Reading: 871058.9gal
